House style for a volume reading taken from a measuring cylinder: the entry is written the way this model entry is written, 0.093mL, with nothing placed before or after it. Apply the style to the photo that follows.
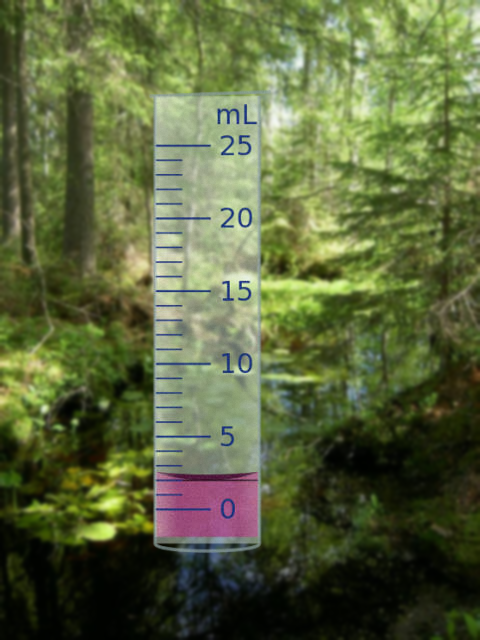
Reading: 2mL
